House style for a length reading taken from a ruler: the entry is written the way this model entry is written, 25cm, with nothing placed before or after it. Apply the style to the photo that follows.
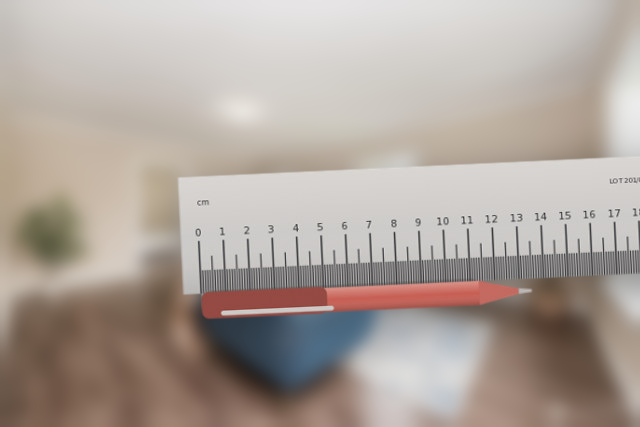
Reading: 13.5cm
